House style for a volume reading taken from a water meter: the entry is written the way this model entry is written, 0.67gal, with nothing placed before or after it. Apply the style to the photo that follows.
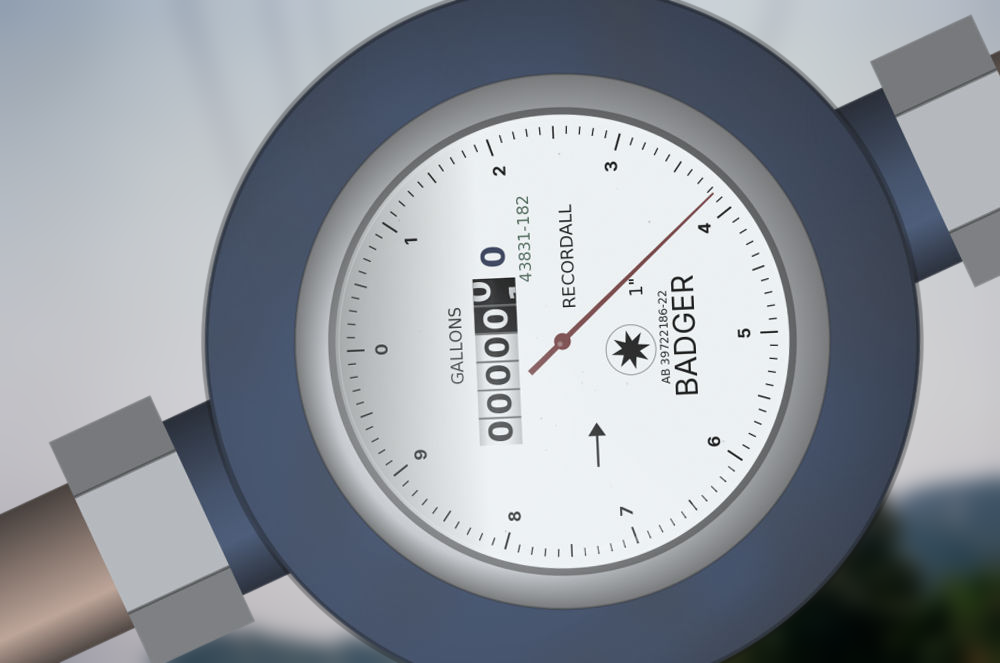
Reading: 3.8gal
